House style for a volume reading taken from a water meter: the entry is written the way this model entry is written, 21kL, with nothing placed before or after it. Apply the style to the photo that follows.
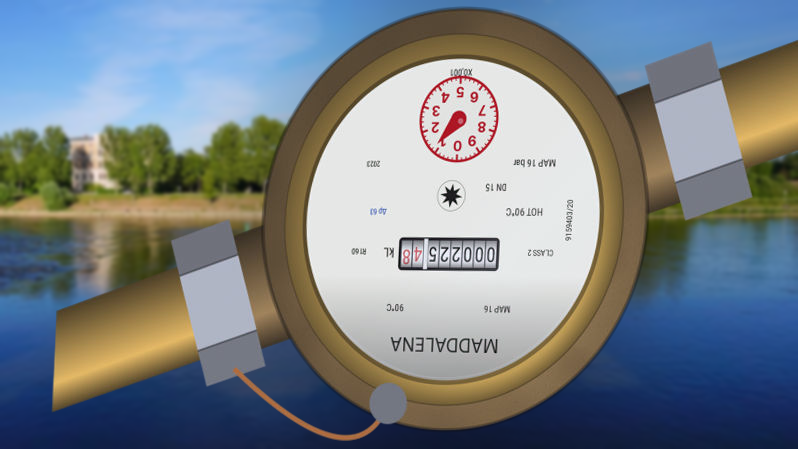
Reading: 225.481kL
